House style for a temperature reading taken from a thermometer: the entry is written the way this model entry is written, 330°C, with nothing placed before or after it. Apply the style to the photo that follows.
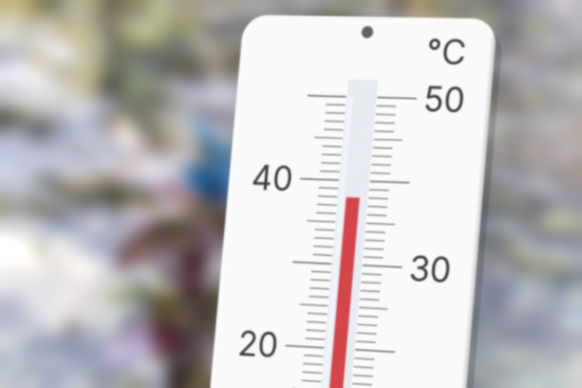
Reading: 38°C
